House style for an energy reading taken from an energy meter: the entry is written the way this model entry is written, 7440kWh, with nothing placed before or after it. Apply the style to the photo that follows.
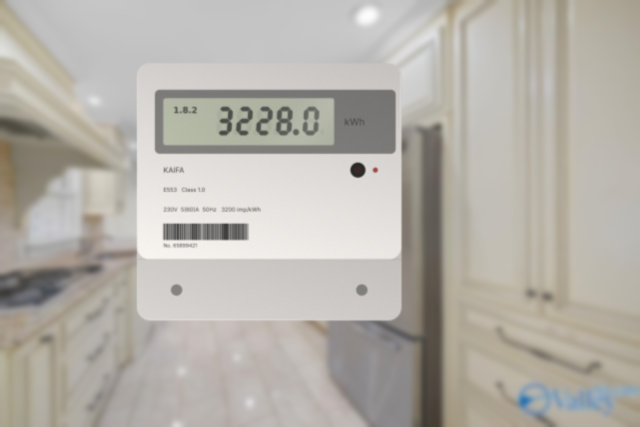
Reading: 3228.0kWh
